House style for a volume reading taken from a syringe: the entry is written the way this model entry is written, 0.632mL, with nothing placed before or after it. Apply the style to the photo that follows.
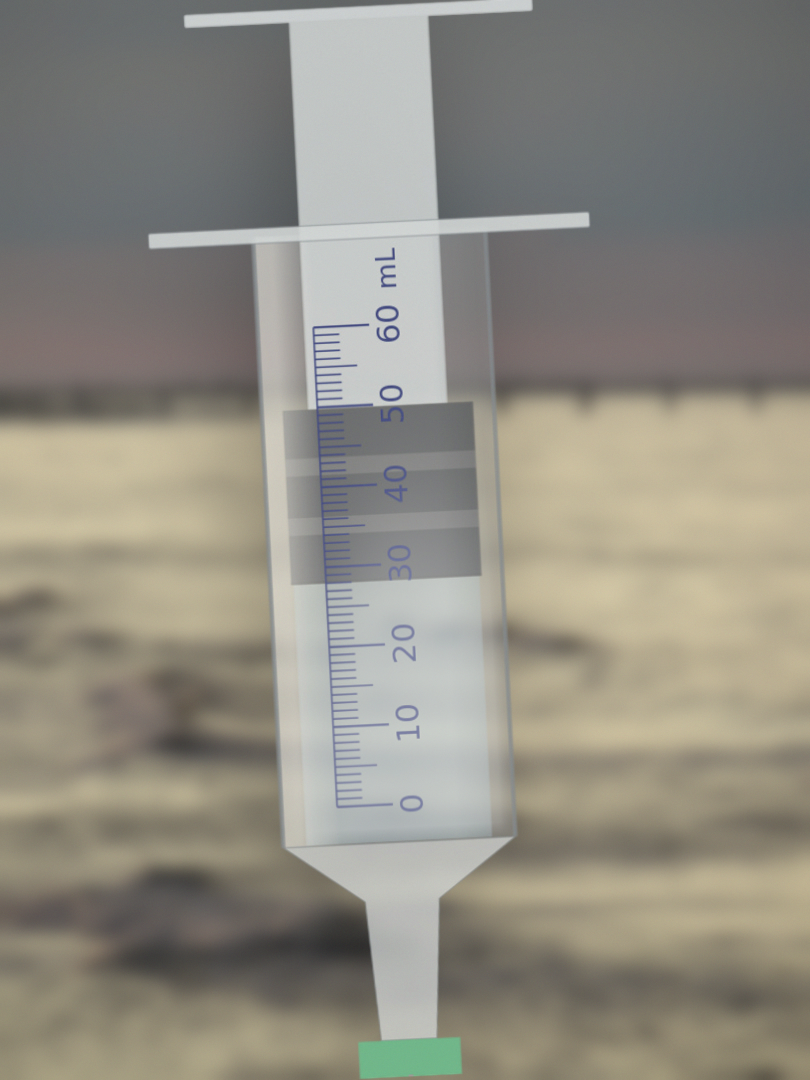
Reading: 28mL
